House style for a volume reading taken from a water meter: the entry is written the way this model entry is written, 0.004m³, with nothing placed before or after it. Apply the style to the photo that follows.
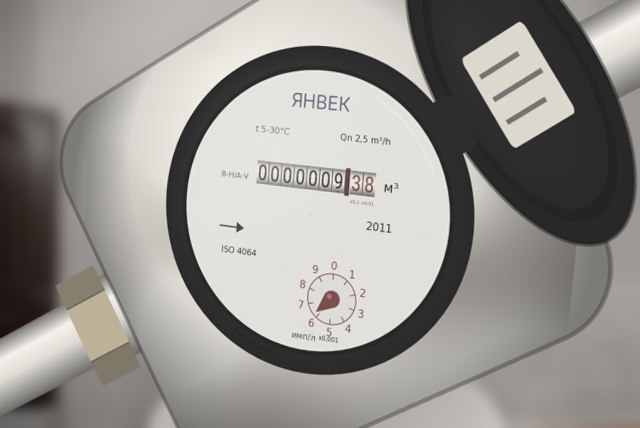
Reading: 9.386m³
